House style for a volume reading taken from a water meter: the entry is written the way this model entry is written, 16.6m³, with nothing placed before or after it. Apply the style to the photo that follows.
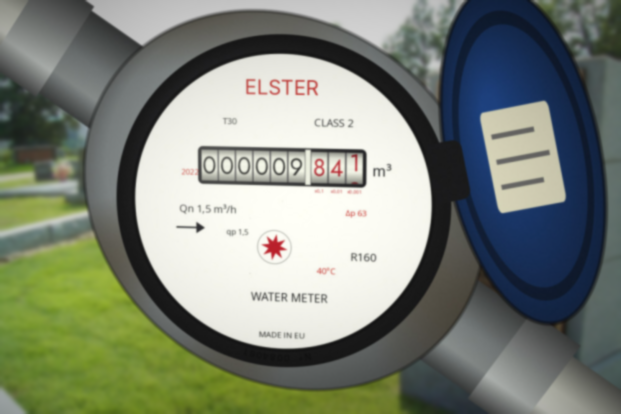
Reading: 9.841m³
